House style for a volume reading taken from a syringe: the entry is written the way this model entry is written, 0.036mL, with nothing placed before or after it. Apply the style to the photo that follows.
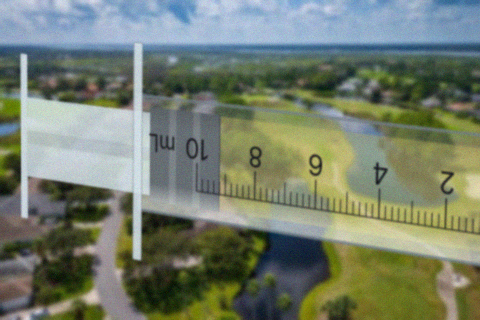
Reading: 9.2mL
